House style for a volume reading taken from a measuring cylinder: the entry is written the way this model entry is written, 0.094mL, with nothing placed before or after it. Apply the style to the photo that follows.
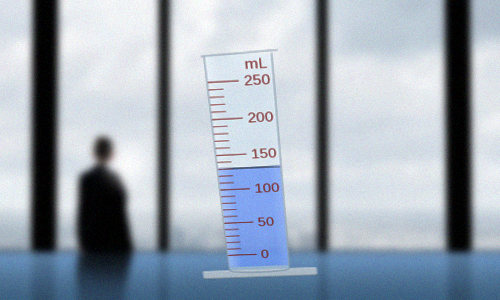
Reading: 130mL
